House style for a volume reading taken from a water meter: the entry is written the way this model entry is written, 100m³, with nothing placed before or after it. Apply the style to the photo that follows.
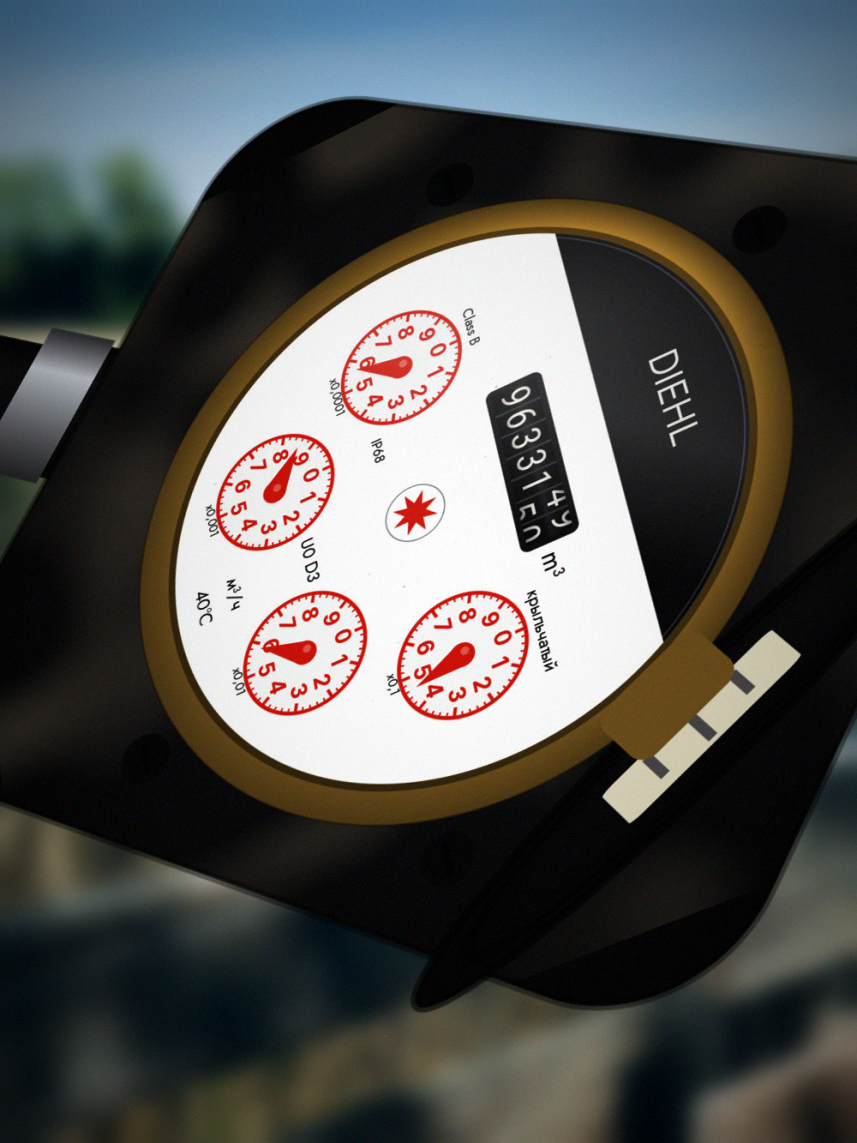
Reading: 9633149.4585m³
